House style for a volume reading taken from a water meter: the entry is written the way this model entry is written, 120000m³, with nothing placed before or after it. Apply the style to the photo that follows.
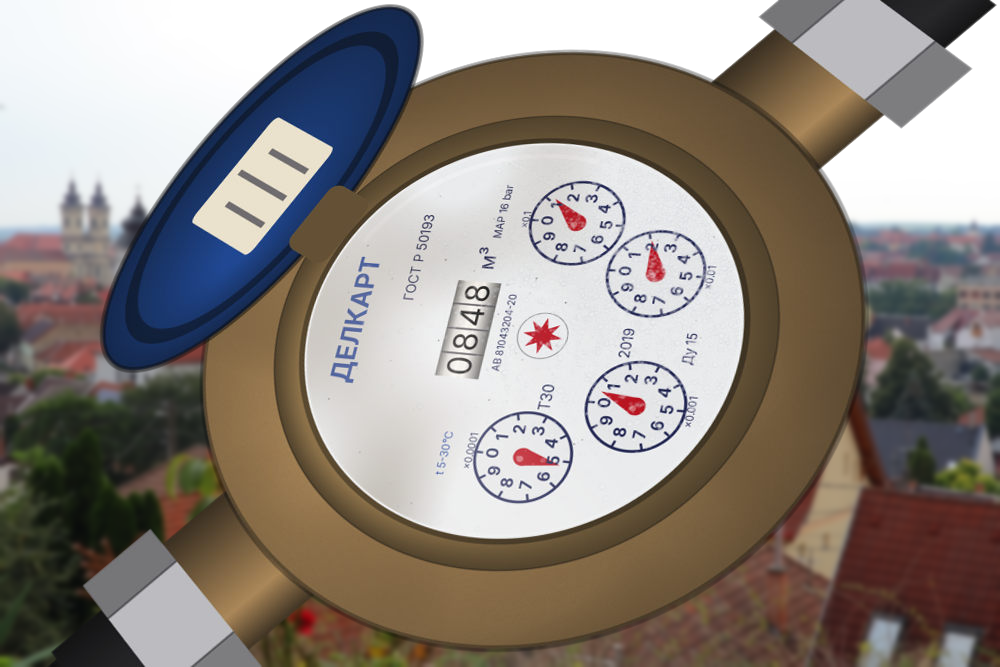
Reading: 848.1205m³
